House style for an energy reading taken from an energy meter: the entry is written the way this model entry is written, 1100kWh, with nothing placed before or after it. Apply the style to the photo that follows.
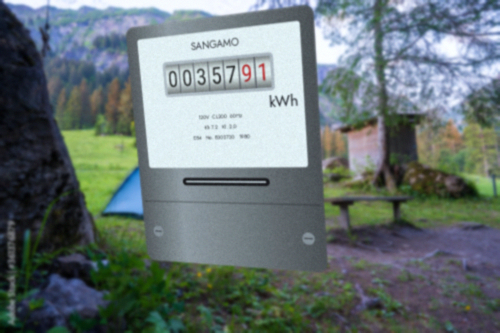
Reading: 357.91kWh
